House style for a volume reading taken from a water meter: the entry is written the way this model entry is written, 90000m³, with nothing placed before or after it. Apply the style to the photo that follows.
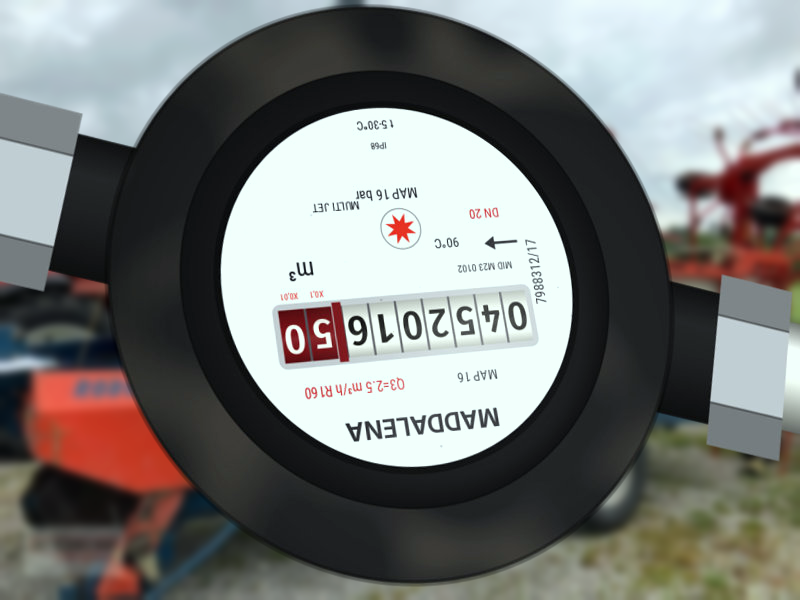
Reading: 452016.50m³
